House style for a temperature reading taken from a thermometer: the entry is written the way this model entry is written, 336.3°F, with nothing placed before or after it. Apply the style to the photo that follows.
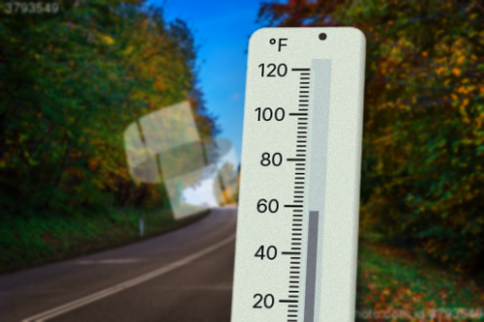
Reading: 58°F
